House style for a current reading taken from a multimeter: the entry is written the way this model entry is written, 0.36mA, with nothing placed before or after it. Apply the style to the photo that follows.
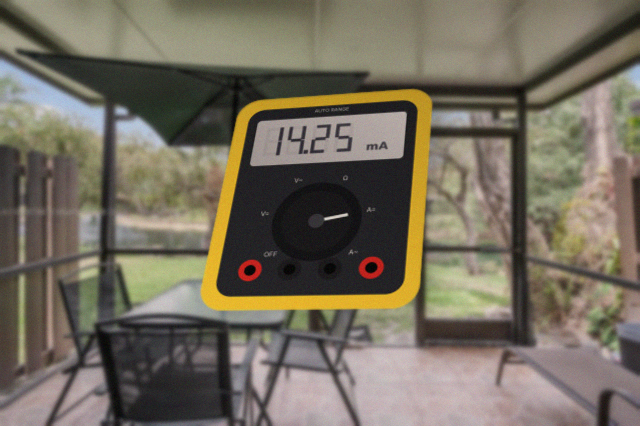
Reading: 14.25mA
